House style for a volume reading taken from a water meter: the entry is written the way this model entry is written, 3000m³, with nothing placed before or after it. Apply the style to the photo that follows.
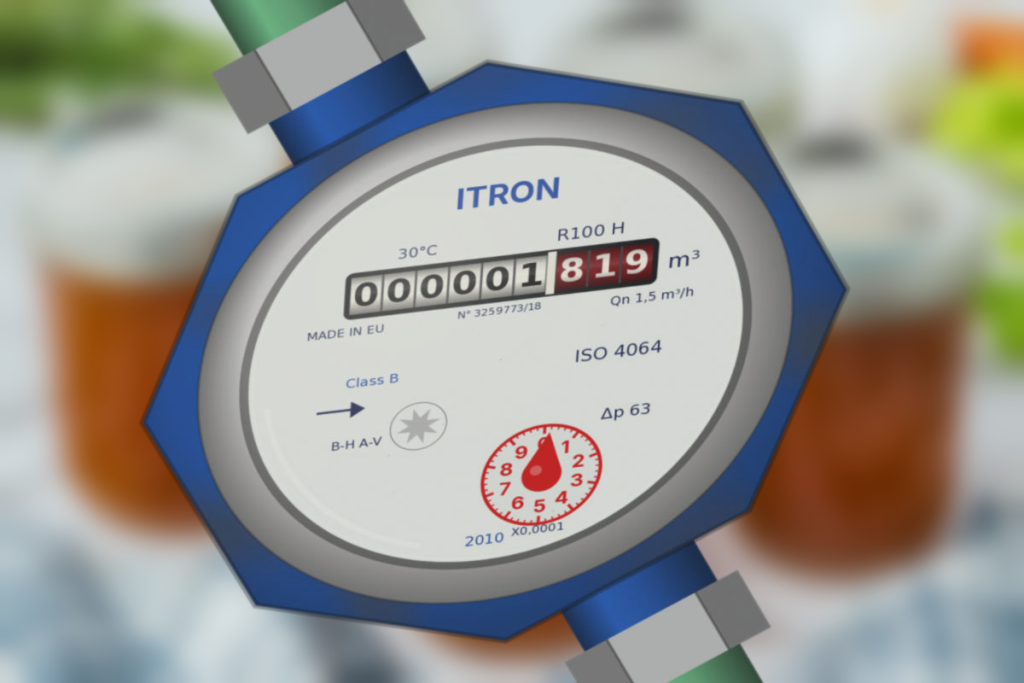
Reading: 1.8190m³
